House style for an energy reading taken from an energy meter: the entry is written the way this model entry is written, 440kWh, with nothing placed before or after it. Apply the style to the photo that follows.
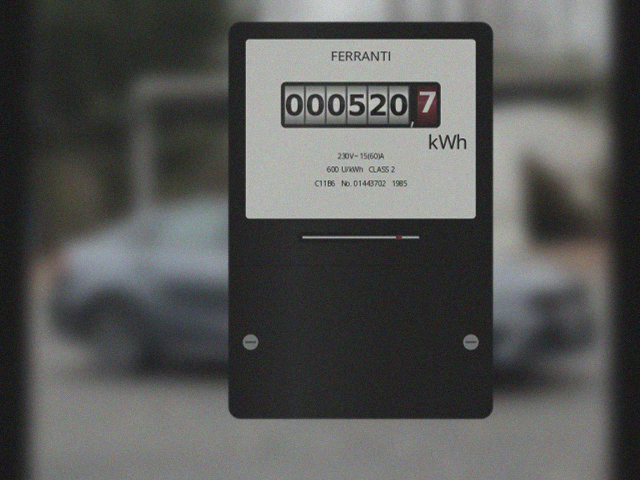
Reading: 520.7kWh
